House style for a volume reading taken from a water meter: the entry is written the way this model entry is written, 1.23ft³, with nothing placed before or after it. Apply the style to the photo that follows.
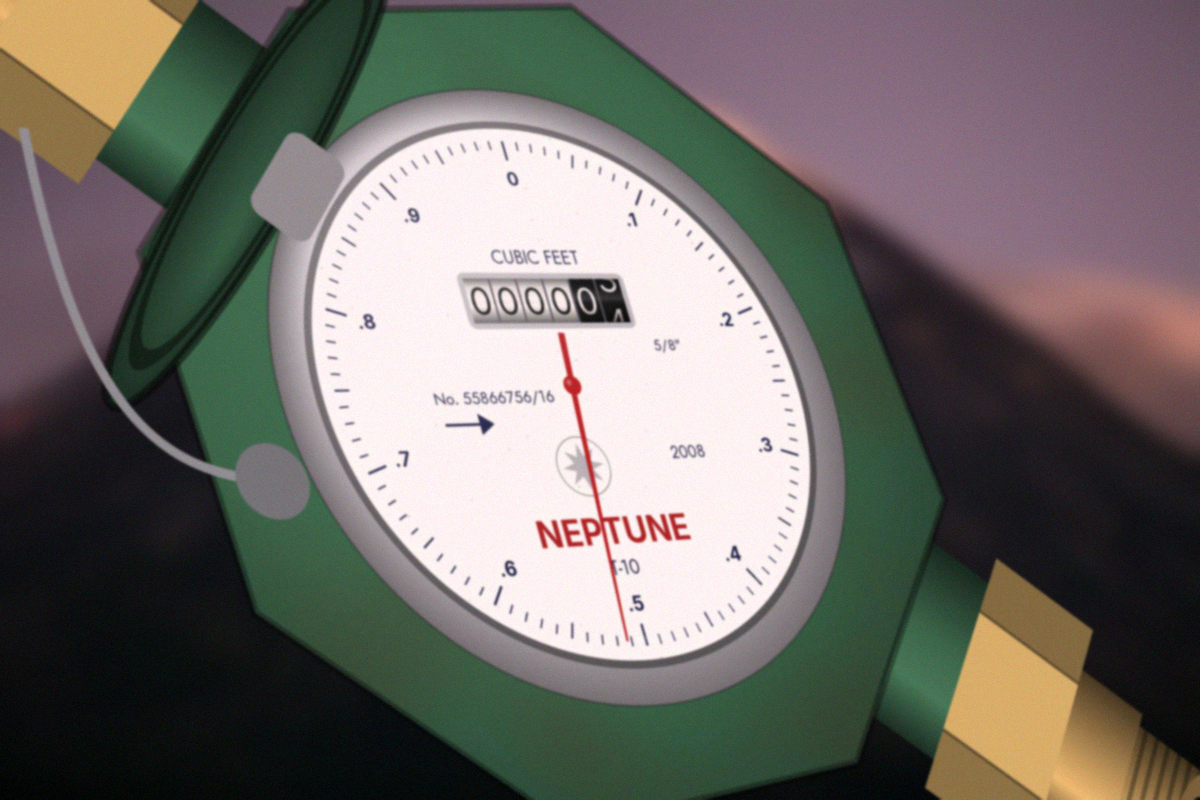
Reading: 3.51ft³
